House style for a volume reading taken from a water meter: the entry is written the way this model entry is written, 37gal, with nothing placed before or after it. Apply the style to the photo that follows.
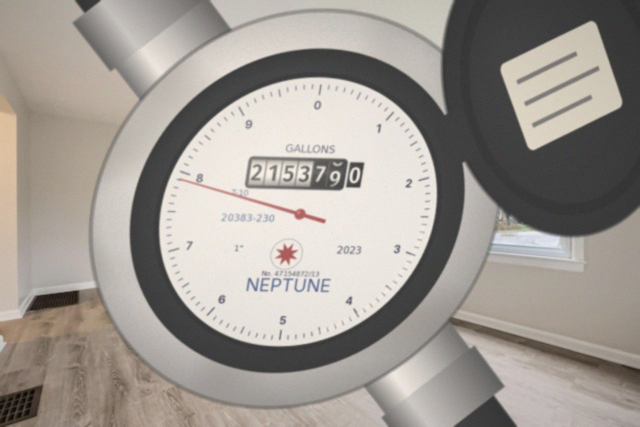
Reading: 2153787.9gal
